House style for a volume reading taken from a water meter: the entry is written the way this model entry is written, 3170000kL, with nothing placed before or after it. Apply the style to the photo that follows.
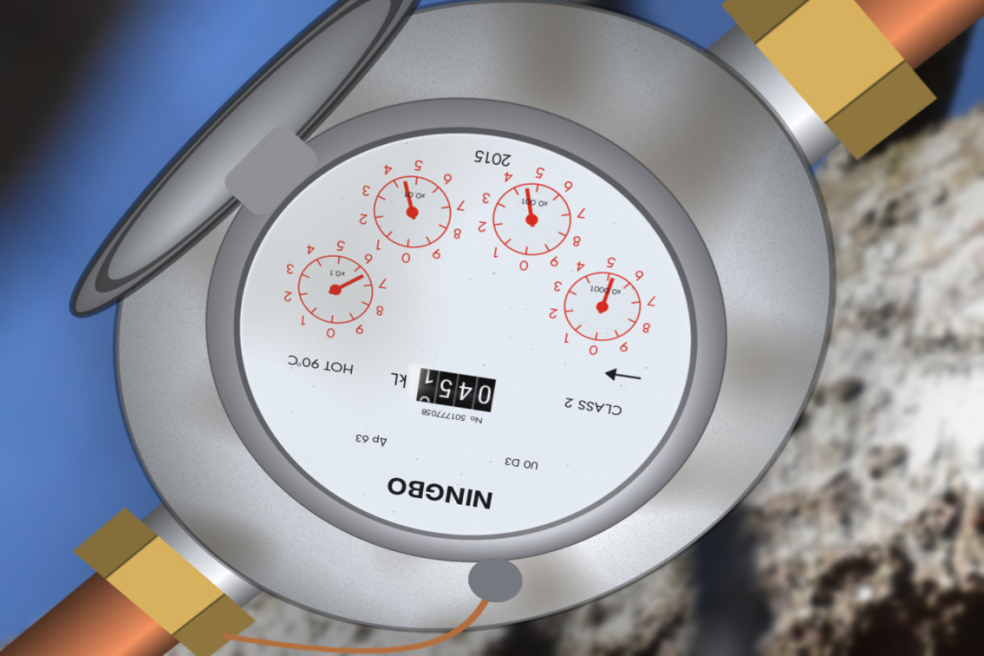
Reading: 450.6445kL
